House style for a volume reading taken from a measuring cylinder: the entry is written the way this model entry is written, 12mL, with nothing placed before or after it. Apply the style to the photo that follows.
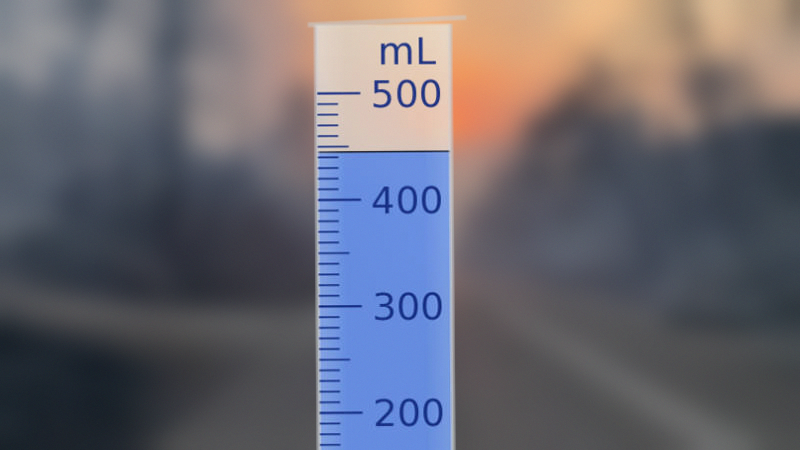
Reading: 445mL
